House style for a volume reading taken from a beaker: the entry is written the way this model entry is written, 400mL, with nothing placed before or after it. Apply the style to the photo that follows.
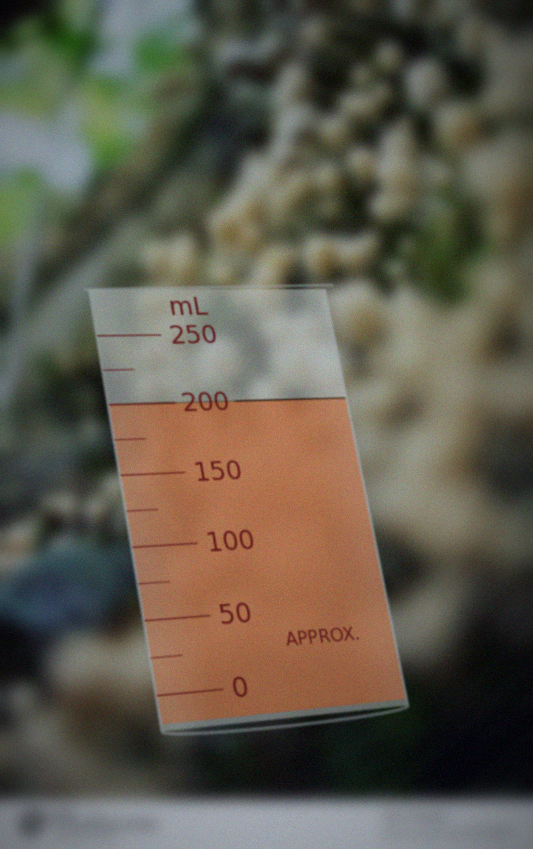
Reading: 200mL
